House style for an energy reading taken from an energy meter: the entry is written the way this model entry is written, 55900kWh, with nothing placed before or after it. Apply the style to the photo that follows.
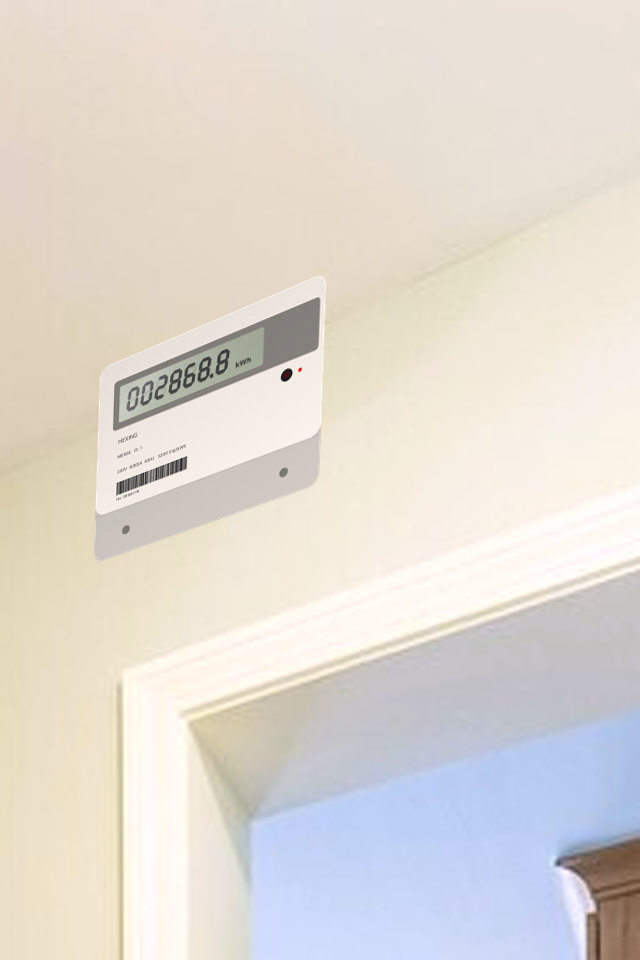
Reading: 2868.8kWh
